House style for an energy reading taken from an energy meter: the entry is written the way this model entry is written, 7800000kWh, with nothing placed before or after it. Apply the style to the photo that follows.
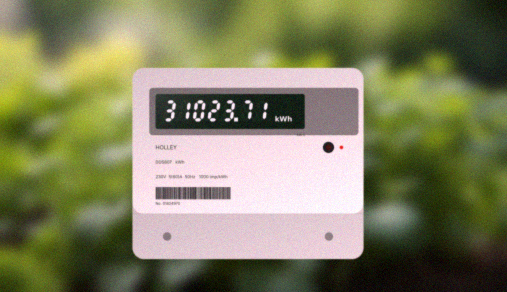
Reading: 31023.71kWh
